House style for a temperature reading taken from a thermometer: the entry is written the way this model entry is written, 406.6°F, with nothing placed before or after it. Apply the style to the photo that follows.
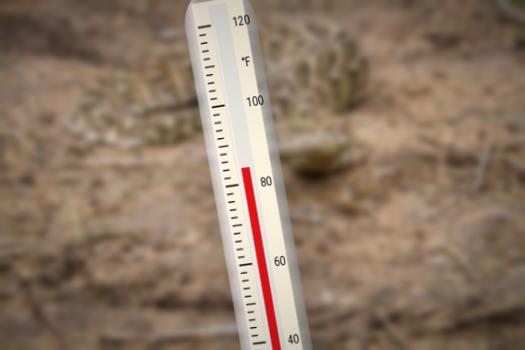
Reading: 84°F
